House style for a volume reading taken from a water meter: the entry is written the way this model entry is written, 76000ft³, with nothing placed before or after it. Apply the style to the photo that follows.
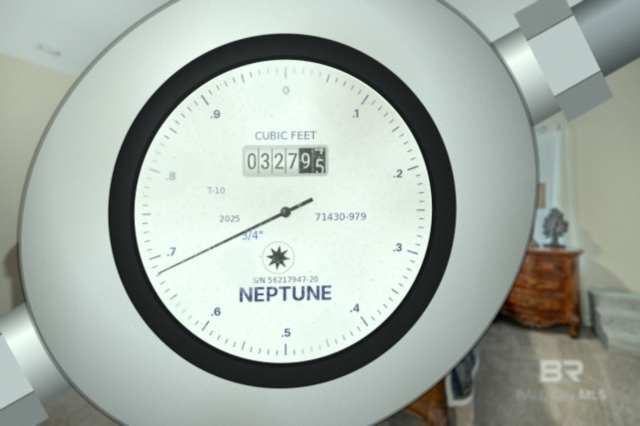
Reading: 32794.68ft³
